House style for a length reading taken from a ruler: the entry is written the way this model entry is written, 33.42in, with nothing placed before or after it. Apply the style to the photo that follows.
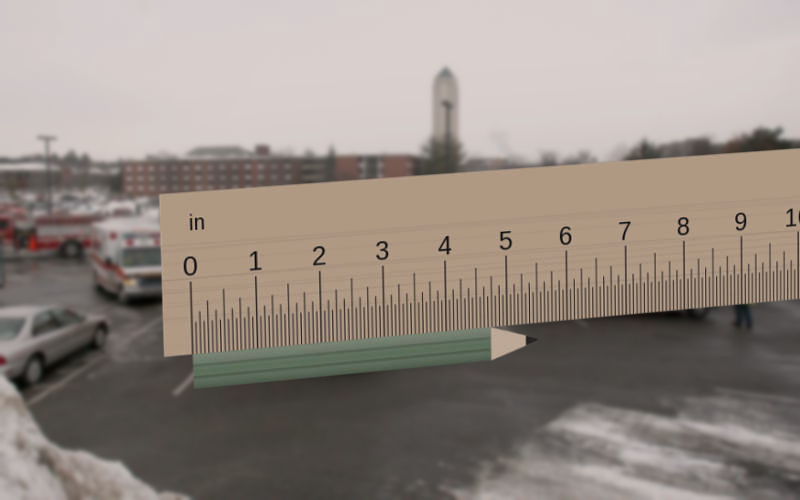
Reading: 5.5in
